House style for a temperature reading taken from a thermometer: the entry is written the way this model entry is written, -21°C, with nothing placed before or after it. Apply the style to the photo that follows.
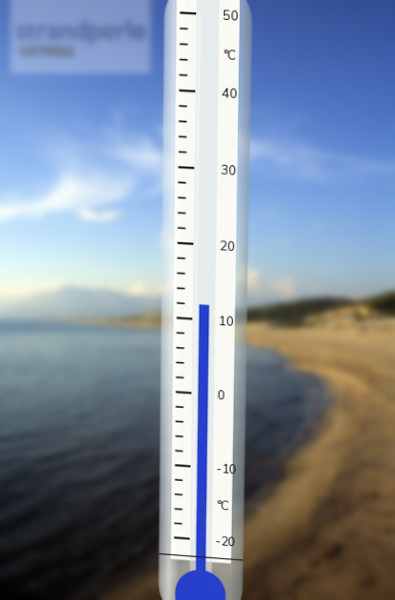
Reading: 12°C
